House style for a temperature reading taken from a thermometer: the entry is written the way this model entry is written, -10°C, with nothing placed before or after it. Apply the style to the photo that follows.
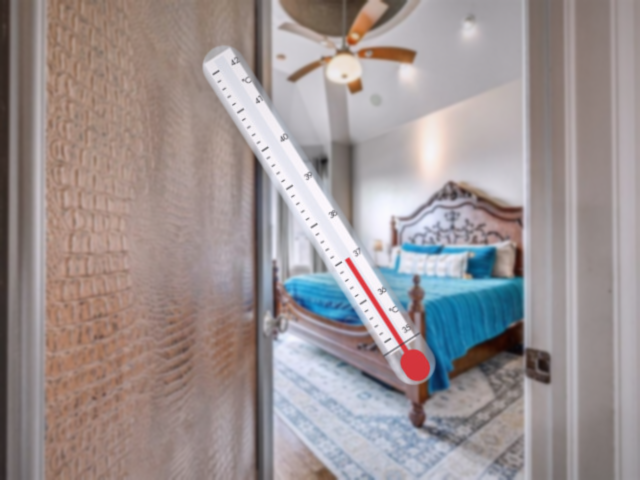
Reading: 37°C
